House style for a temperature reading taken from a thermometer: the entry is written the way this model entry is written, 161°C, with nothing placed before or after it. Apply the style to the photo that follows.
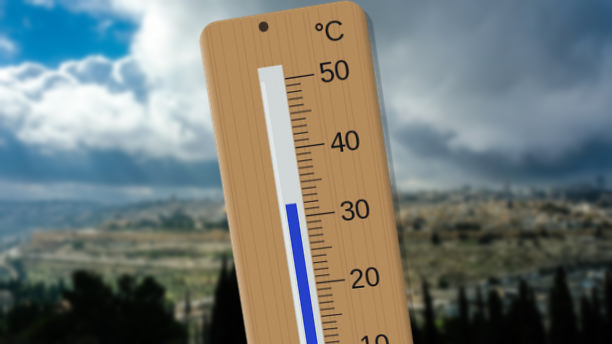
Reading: 32°C
